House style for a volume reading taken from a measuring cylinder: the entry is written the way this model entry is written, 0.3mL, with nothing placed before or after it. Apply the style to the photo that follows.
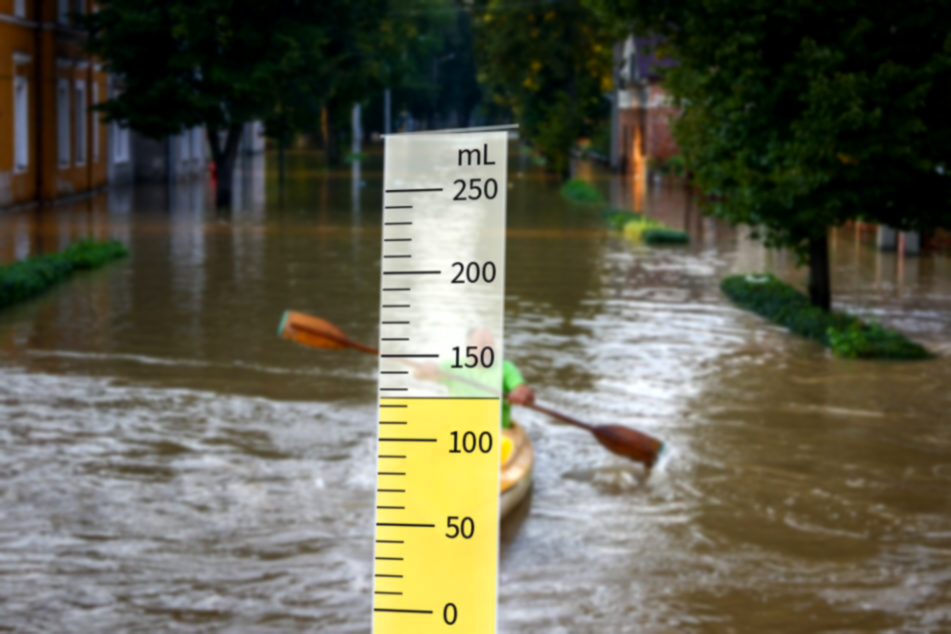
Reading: 125mL
